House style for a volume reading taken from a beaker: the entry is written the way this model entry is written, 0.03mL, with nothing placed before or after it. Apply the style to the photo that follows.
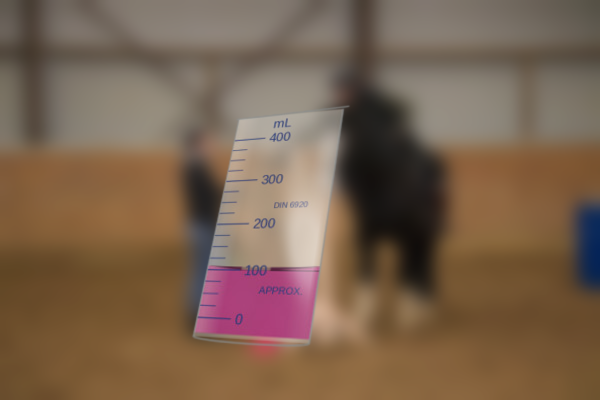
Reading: 100mL
